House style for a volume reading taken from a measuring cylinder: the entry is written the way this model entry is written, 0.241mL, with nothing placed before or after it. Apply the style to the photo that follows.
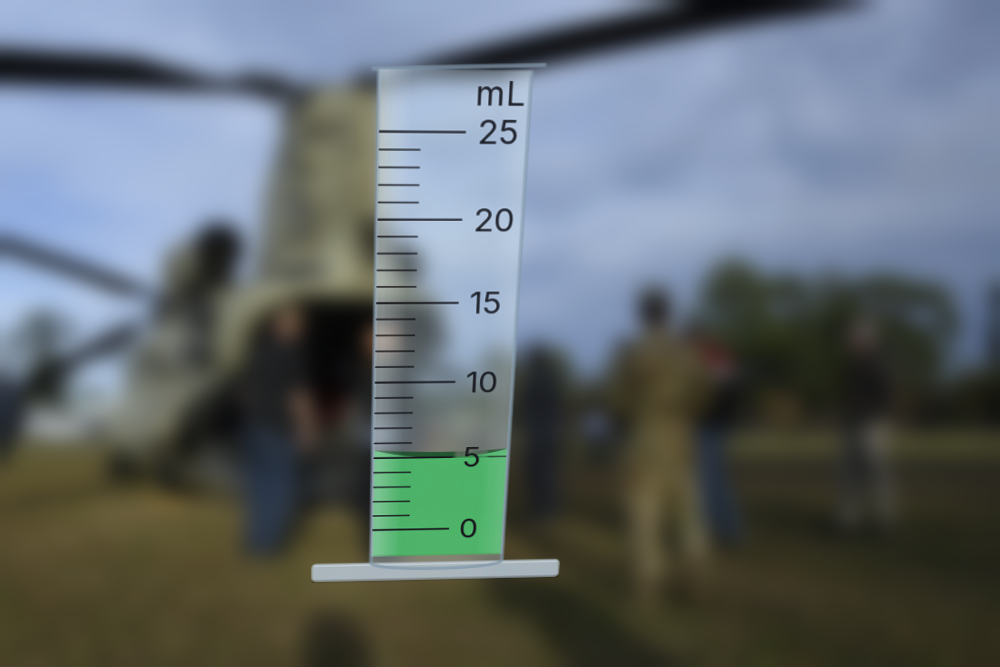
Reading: 5mL
